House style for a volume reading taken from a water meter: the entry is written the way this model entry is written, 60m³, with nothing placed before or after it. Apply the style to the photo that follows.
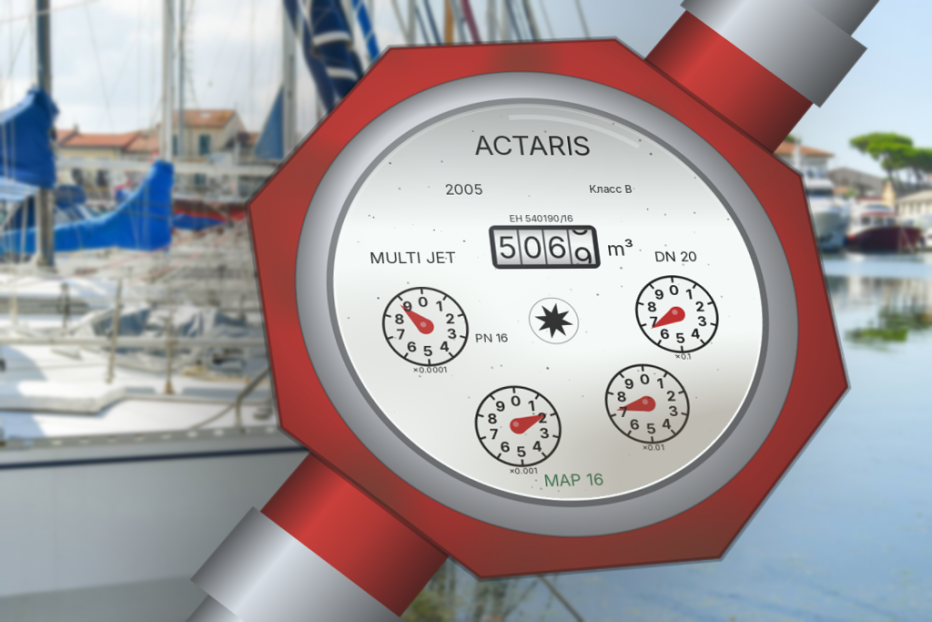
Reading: 5068.6718m³
